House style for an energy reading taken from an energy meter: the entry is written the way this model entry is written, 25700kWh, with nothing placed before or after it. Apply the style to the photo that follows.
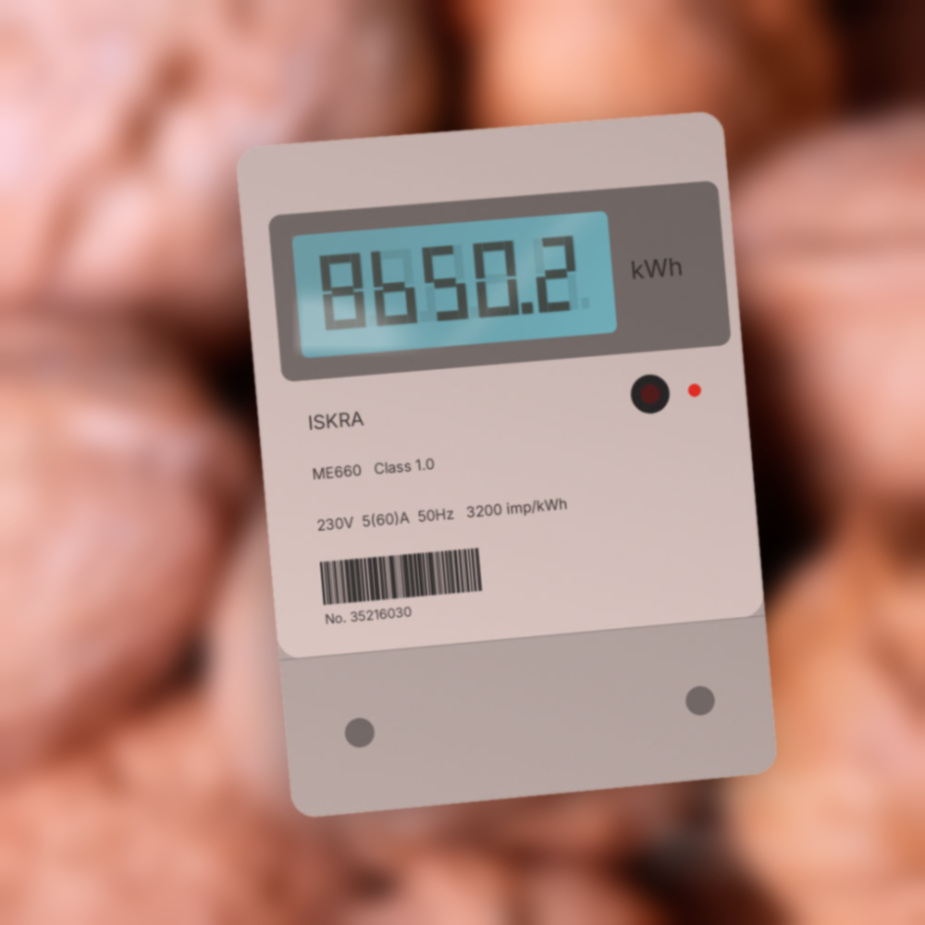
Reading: 8650.2kWh
